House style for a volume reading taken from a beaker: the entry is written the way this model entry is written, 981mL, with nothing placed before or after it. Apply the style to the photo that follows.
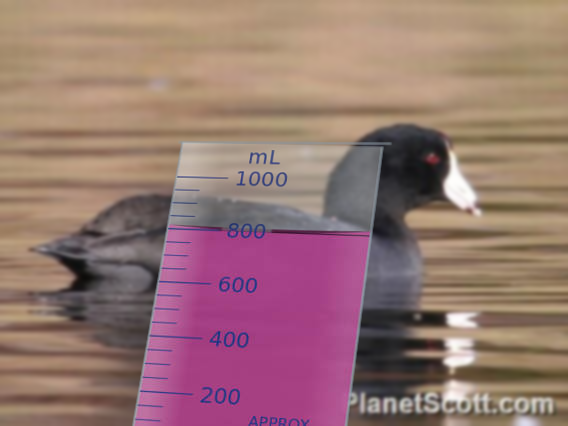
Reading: 800mL
